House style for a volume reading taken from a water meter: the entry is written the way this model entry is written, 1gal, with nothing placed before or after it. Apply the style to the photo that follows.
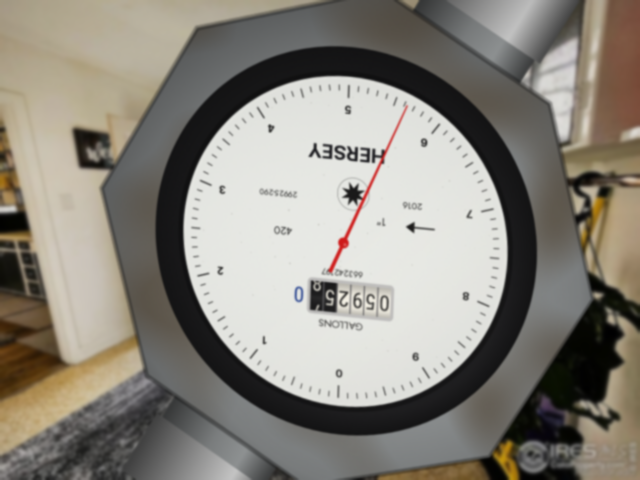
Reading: 592575.6gal
